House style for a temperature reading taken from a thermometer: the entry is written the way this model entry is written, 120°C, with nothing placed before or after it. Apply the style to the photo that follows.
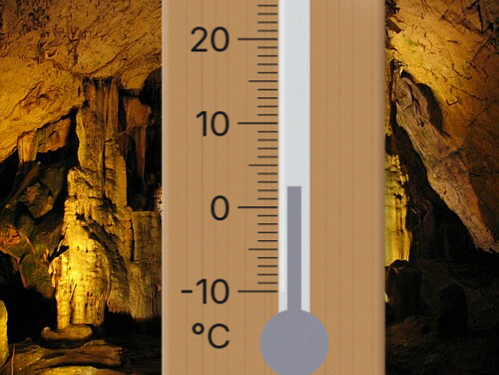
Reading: 2.5°C
